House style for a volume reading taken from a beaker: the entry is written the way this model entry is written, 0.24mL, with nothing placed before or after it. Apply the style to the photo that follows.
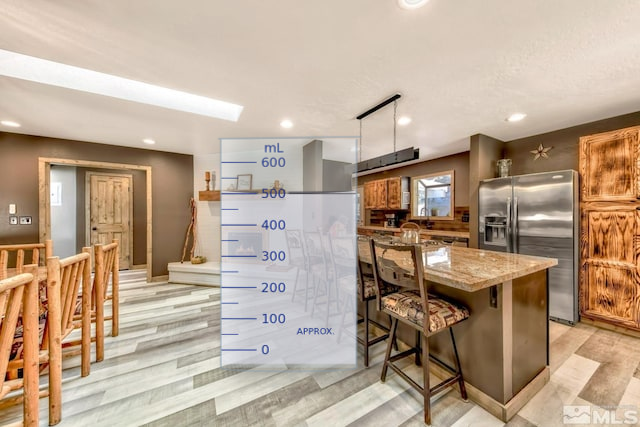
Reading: 500mL
